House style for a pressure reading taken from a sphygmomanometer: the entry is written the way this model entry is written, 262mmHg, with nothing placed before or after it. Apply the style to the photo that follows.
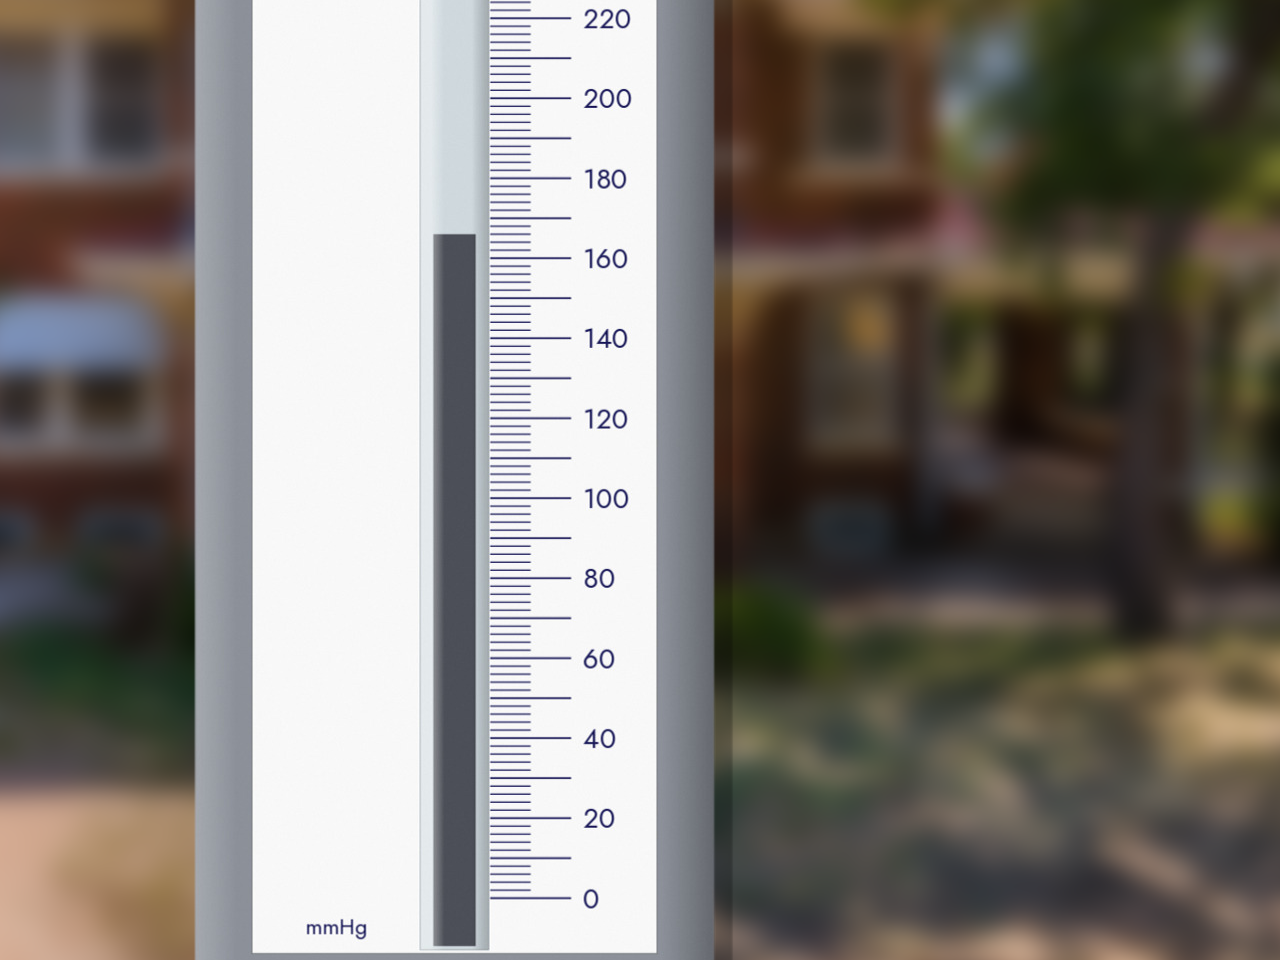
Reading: 166mmHg
